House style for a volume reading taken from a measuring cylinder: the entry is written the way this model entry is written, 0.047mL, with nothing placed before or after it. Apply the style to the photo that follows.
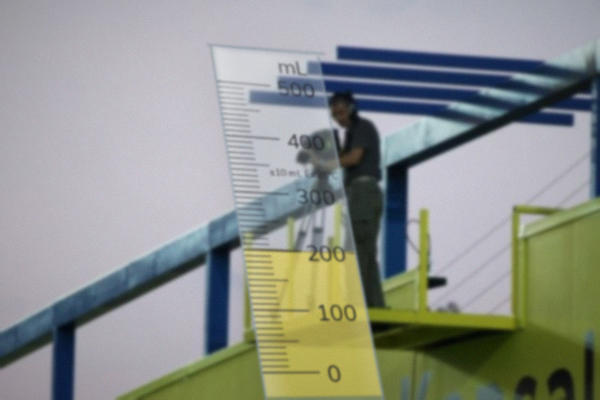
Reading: 200mL
